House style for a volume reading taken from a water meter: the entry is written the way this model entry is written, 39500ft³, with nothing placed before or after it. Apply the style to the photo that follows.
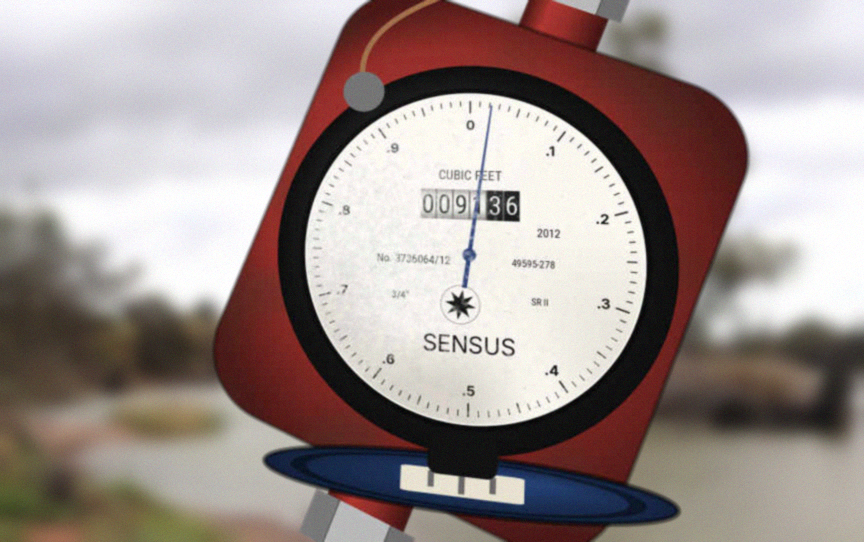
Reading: 9136.02ft³
